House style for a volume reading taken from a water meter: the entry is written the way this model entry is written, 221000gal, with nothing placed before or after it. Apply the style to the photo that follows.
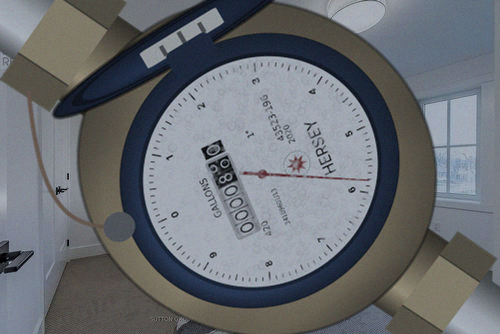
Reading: 885.8gal
